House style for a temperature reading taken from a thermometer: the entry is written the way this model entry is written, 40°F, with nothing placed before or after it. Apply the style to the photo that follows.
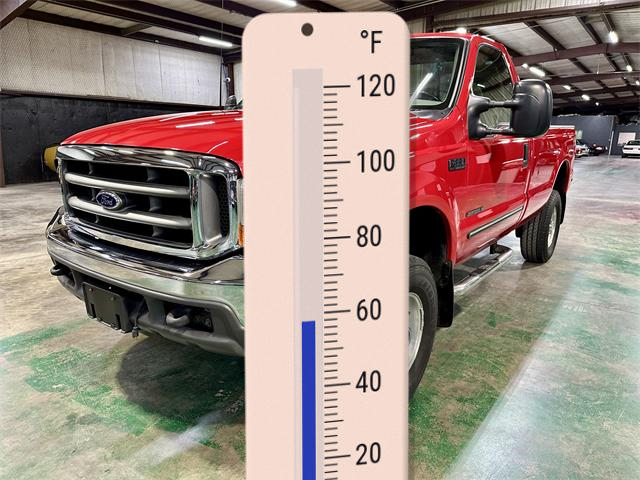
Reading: 58°F
